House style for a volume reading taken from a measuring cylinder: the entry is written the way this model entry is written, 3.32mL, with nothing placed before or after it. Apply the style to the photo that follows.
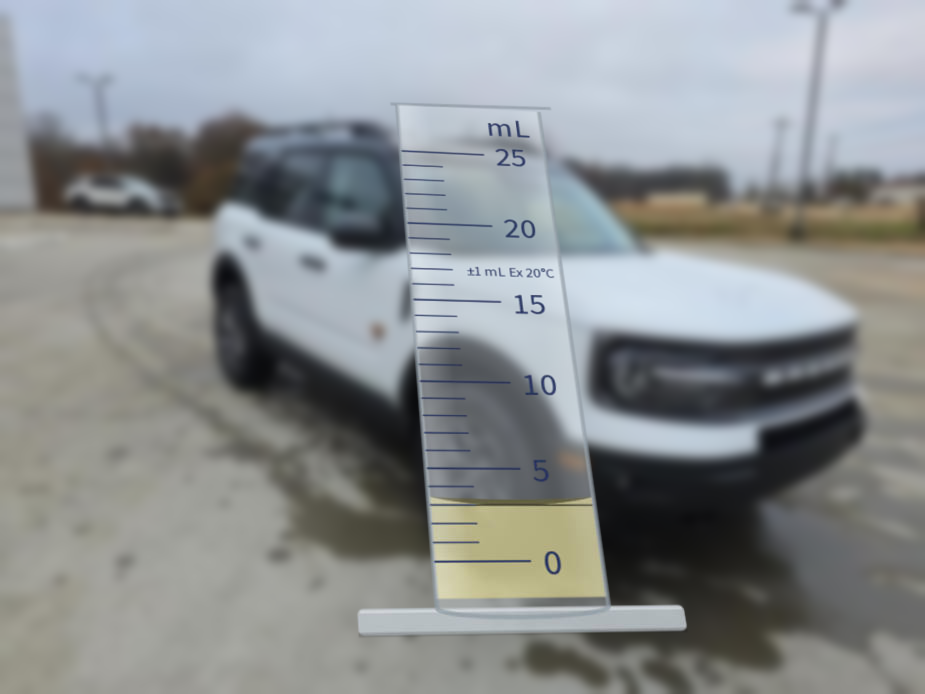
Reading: 3mL
